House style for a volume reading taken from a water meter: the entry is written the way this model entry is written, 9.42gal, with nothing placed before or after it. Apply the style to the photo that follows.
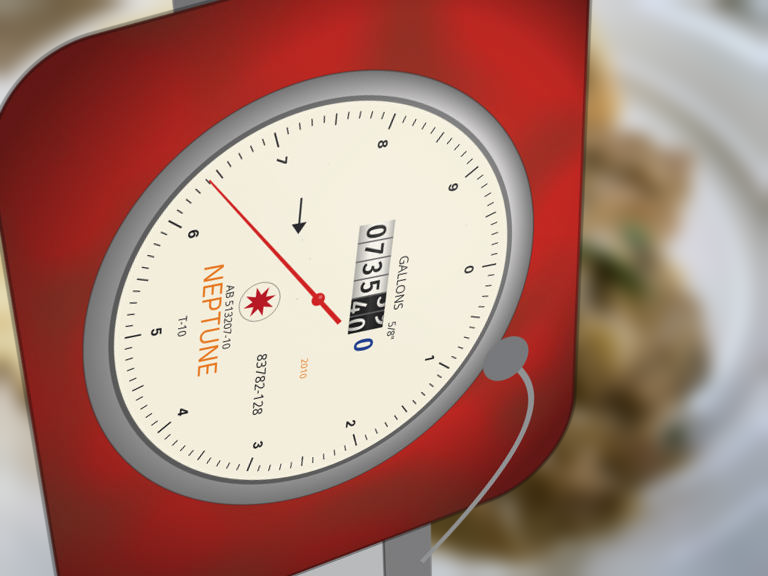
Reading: 735396.4gal
